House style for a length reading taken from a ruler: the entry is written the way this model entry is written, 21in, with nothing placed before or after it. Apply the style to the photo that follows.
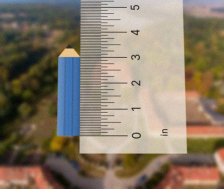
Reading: 3.5in
